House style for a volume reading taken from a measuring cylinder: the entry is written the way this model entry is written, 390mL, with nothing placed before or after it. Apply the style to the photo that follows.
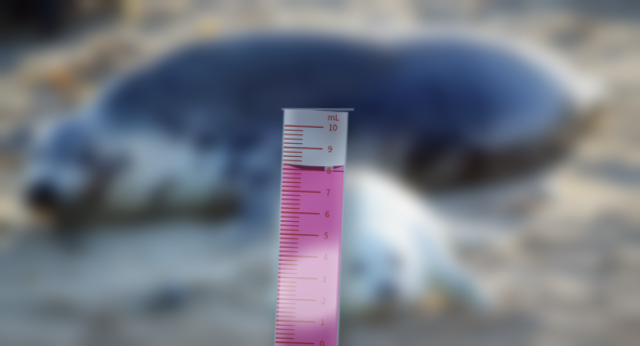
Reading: 8mL
